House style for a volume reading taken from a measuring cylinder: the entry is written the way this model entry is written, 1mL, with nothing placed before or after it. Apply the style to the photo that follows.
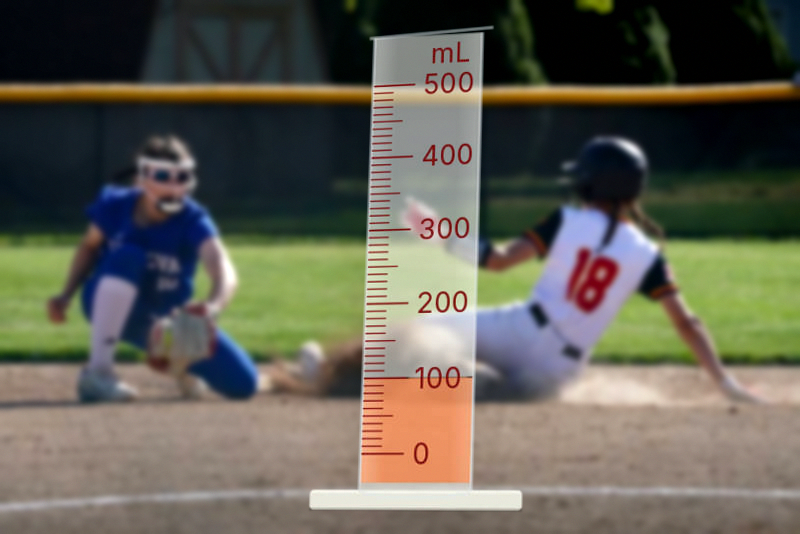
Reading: 100mL
